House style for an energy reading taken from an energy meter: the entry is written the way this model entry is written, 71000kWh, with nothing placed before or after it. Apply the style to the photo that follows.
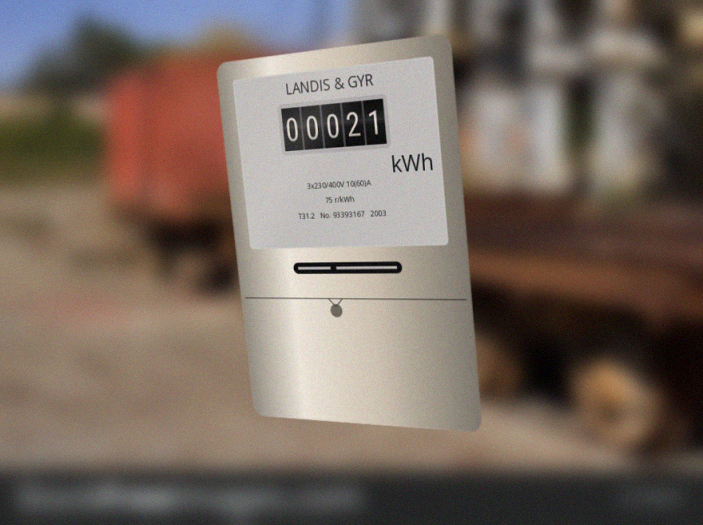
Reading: 21kWh
